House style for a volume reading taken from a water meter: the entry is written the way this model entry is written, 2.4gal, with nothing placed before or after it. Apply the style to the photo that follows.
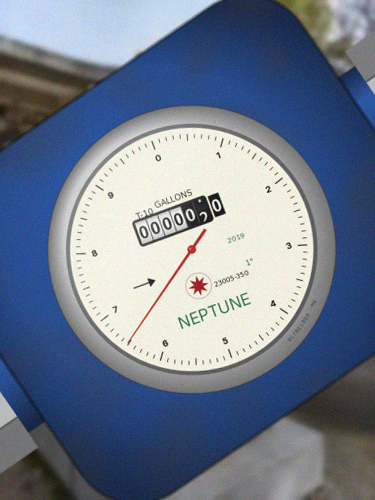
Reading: 16.5gal
